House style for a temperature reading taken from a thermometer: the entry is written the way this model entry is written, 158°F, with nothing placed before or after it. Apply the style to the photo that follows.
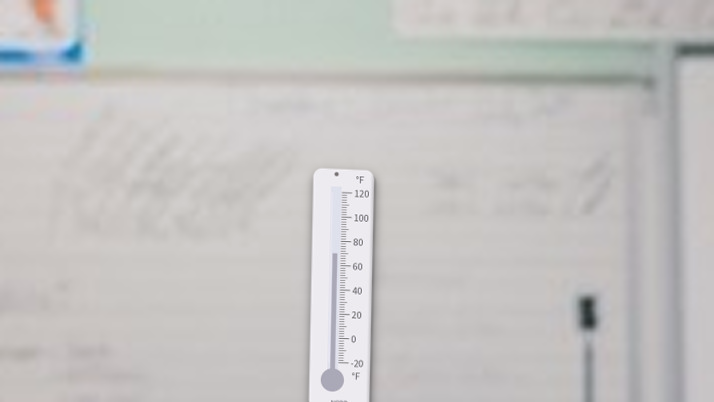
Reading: 70°F
